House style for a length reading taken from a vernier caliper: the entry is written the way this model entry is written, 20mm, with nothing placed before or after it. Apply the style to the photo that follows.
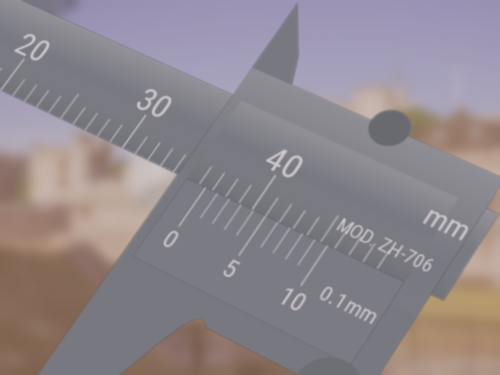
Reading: 36.5mm
